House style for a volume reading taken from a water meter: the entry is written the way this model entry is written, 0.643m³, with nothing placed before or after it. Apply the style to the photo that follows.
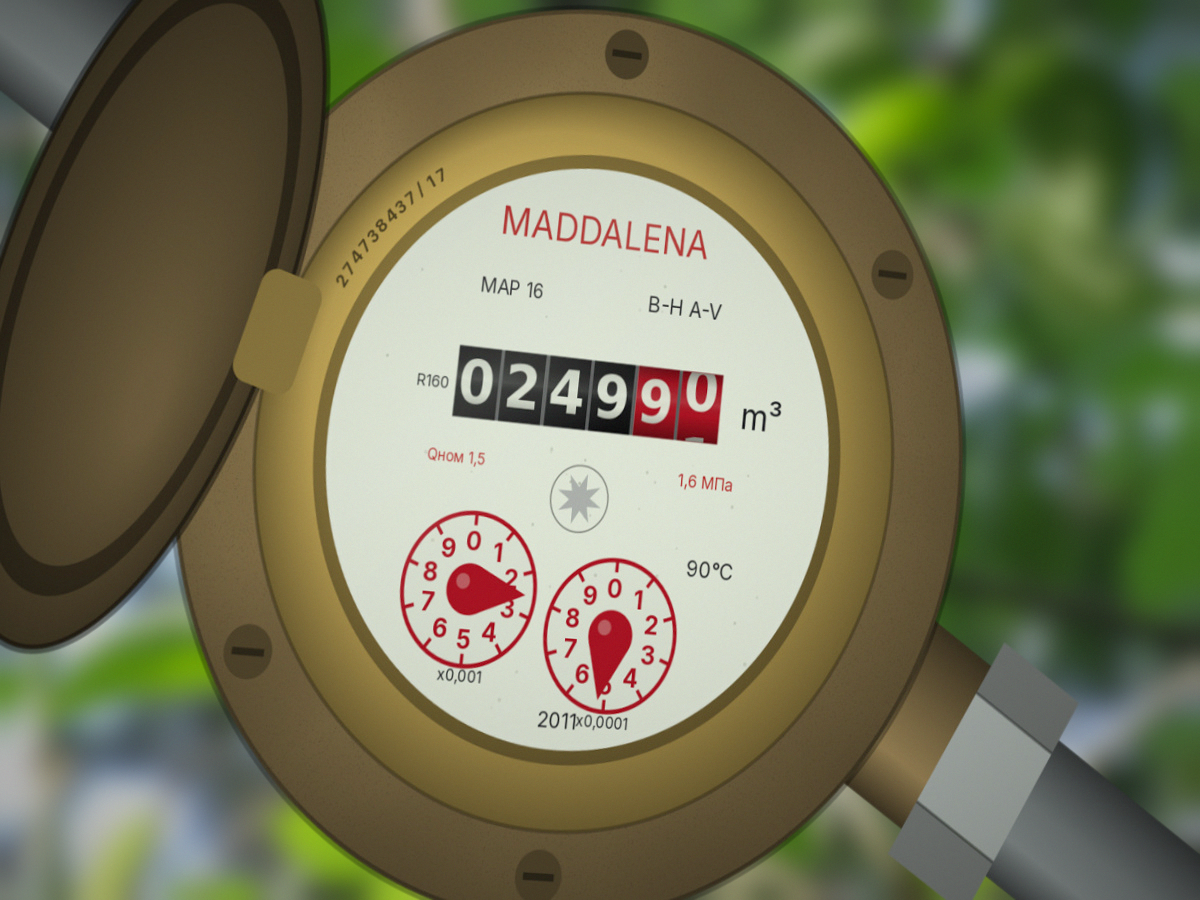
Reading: 249.9025m³
